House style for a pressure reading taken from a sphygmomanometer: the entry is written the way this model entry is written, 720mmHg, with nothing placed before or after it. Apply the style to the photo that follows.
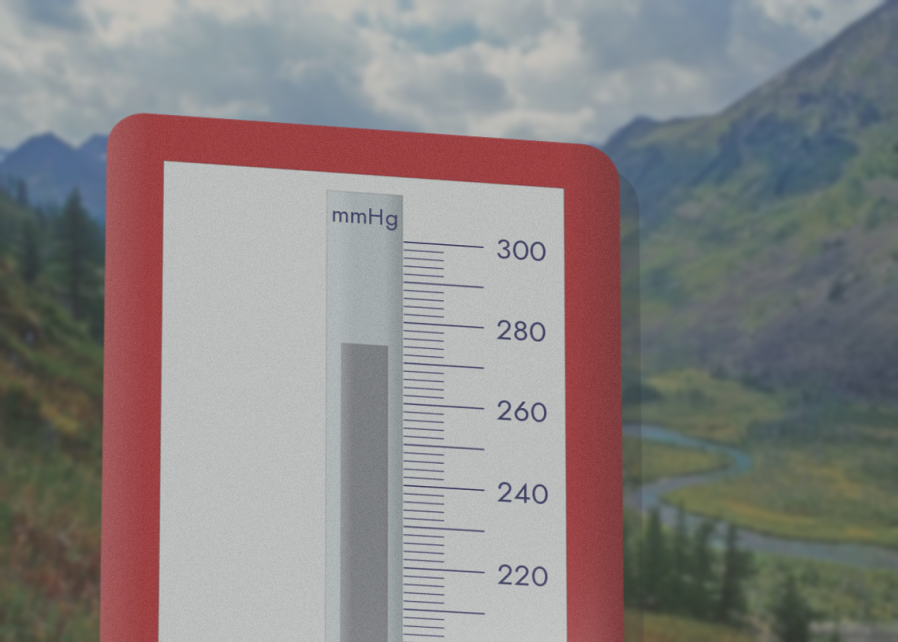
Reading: 274mmHg
